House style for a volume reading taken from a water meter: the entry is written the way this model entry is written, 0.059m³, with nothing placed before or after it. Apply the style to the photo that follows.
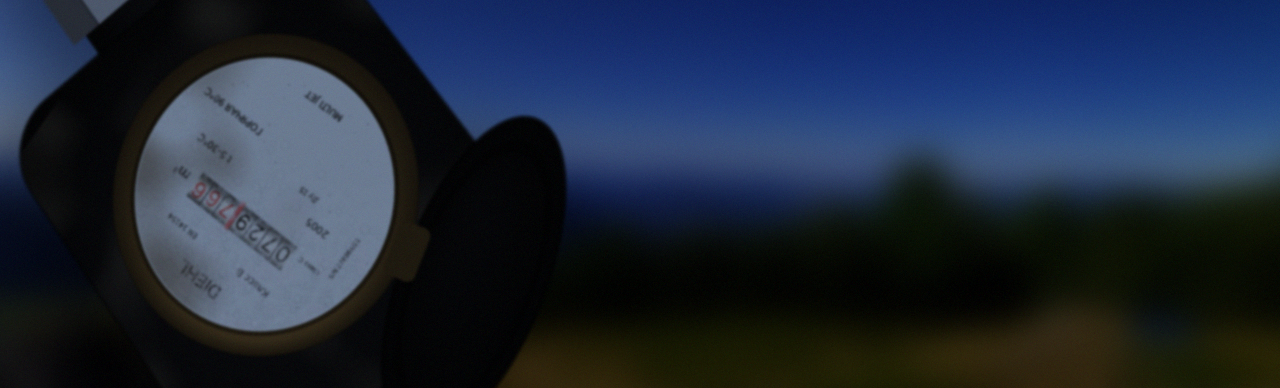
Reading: 729.766m³
